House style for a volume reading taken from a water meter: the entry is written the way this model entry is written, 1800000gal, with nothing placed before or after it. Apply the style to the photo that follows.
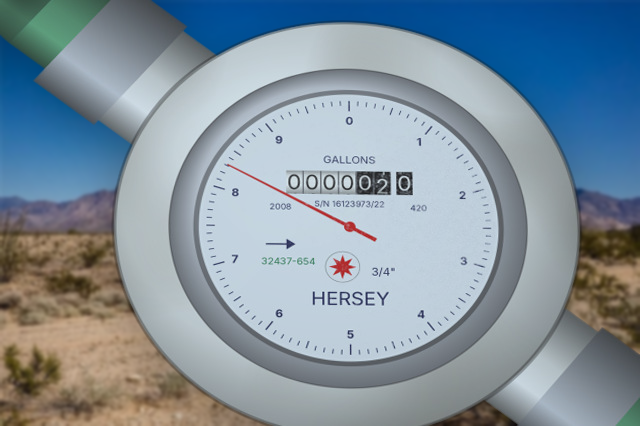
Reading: 18.3gal
